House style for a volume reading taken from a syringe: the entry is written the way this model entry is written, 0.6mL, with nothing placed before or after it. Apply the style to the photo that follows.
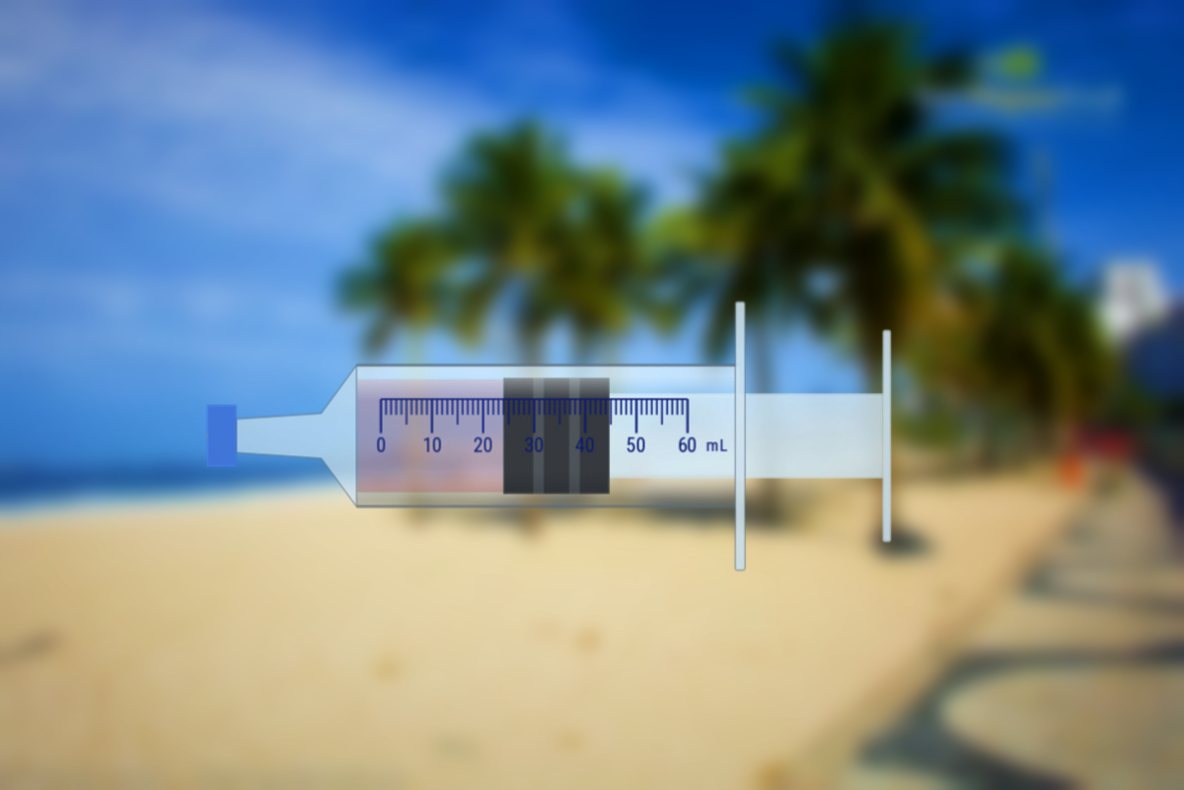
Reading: 24mL
